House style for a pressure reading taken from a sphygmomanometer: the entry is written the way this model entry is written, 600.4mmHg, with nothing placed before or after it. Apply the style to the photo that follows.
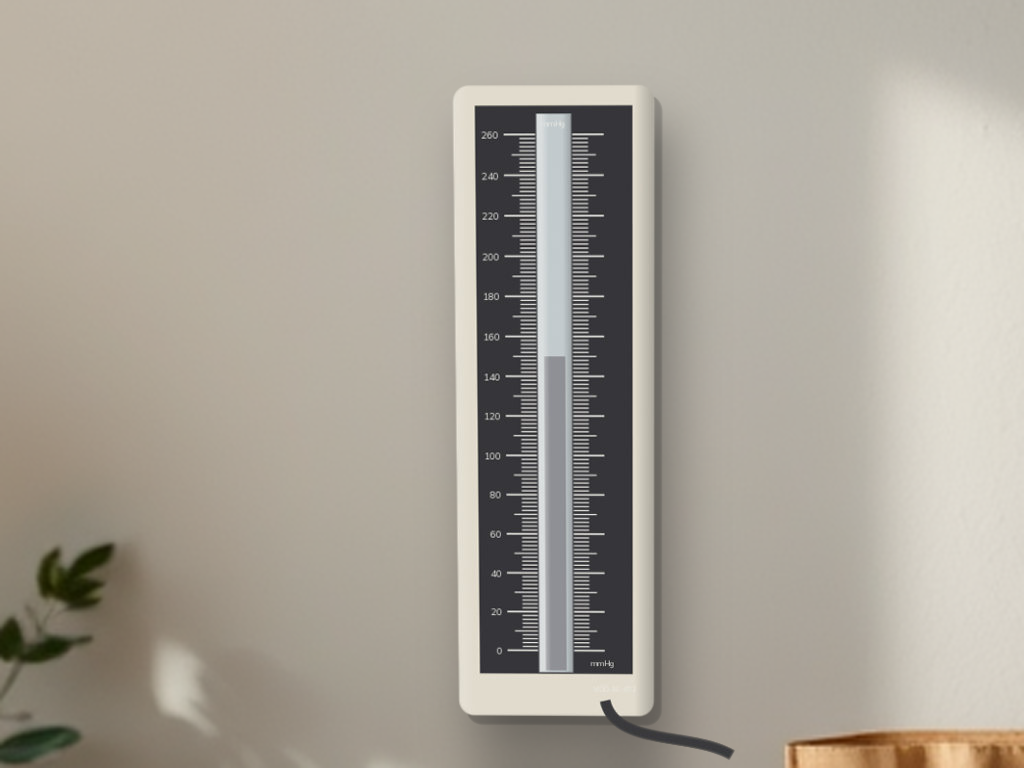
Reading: 150mmHg
